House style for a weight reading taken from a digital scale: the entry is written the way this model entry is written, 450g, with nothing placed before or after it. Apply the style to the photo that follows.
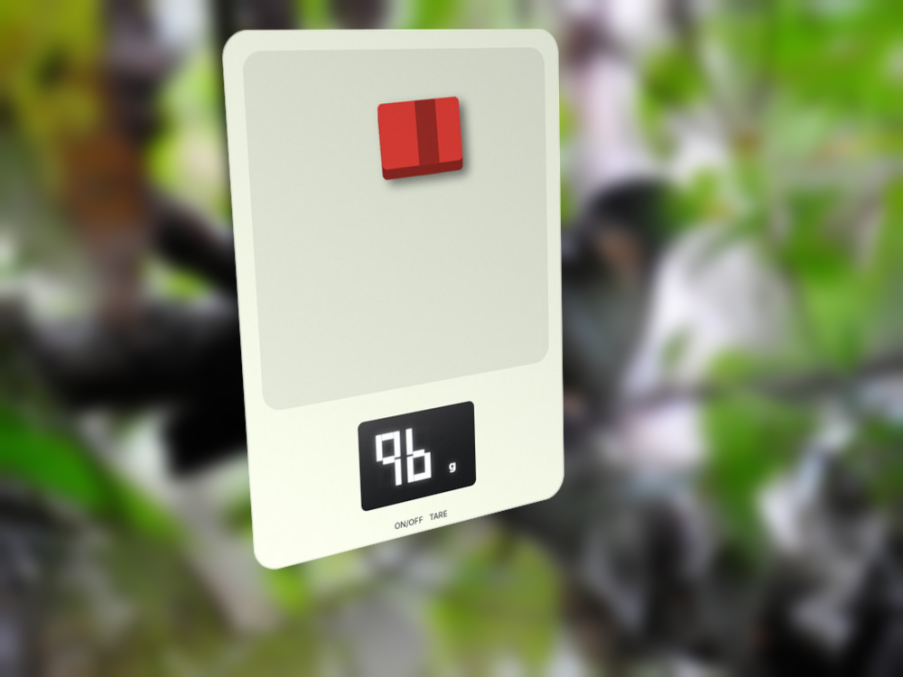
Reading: 96g
